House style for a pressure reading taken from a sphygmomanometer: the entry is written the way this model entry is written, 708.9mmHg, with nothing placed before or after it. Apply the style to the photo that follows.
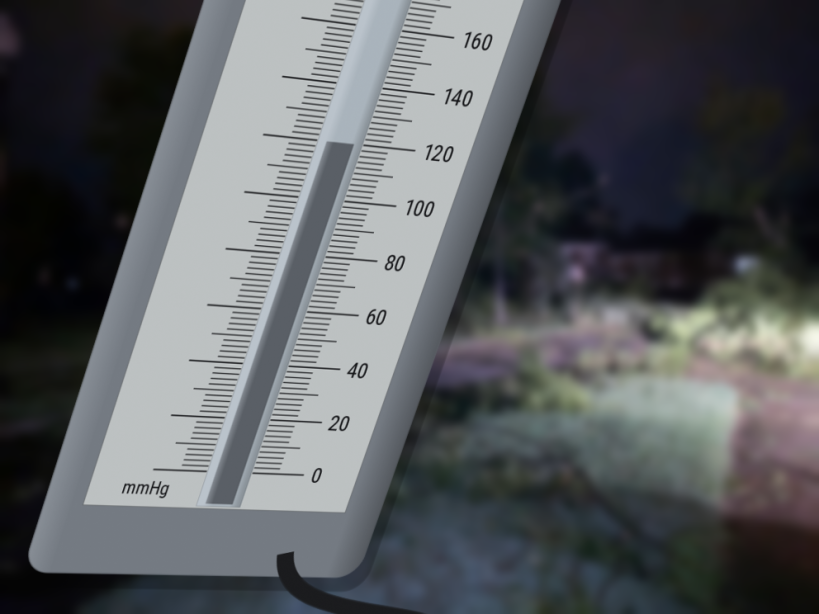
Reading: 120mmHg
